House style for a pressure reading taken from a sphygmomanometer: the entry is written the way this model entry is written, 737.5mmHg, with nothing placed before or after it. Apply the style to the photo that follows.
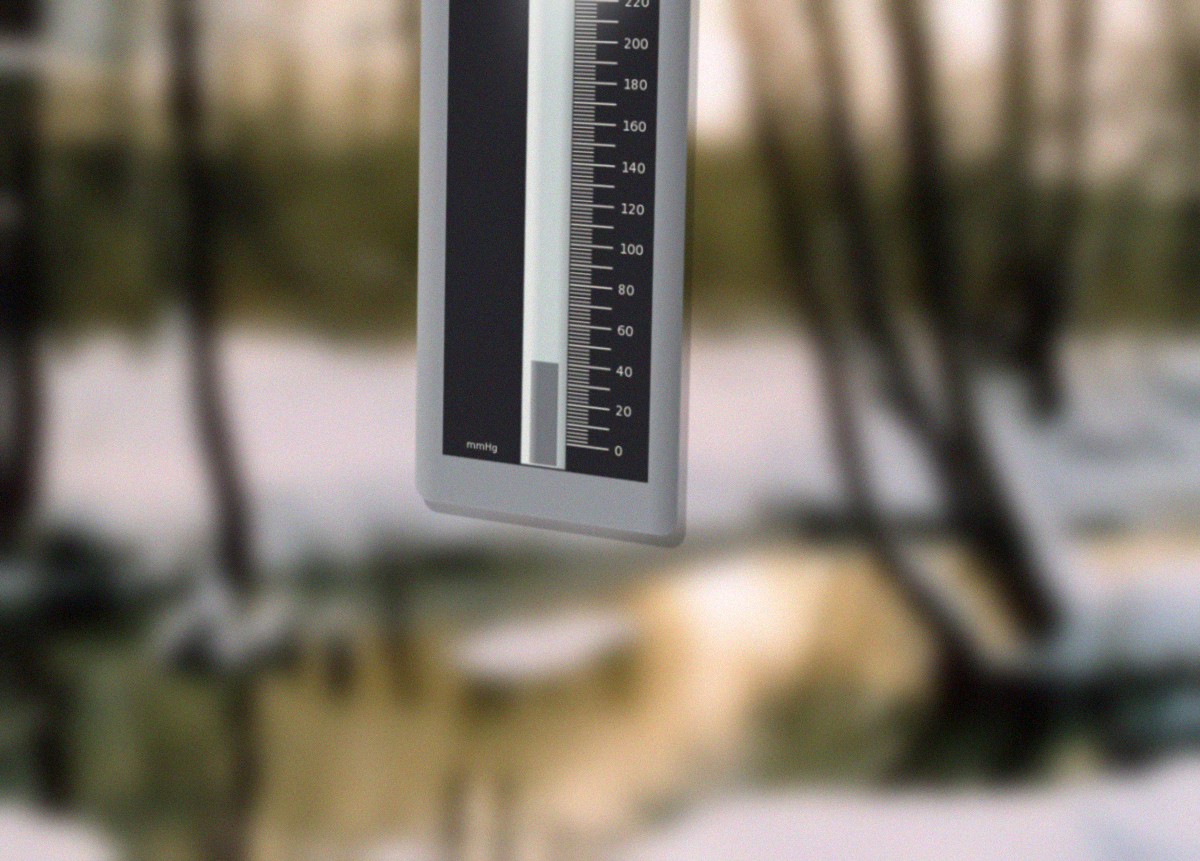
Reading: 40mmHg
